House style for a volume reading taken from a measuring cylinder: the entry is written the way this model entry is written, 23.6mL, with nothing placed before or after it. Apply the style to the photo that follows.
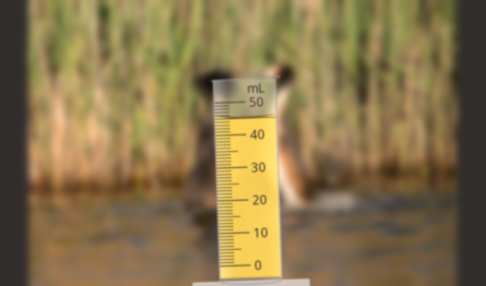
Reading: 45mL
